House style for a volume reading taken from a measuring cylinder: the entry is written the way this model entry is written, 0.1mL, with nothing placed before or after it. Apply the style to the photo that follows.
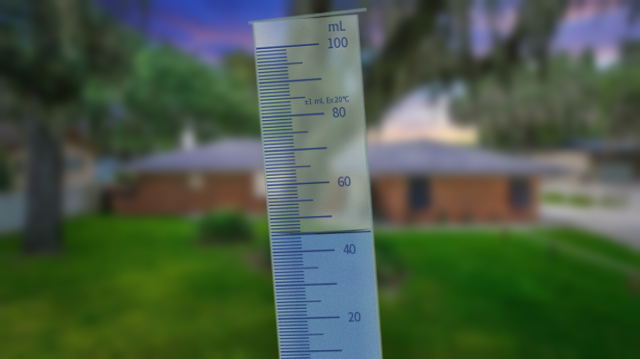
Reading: 45mL
